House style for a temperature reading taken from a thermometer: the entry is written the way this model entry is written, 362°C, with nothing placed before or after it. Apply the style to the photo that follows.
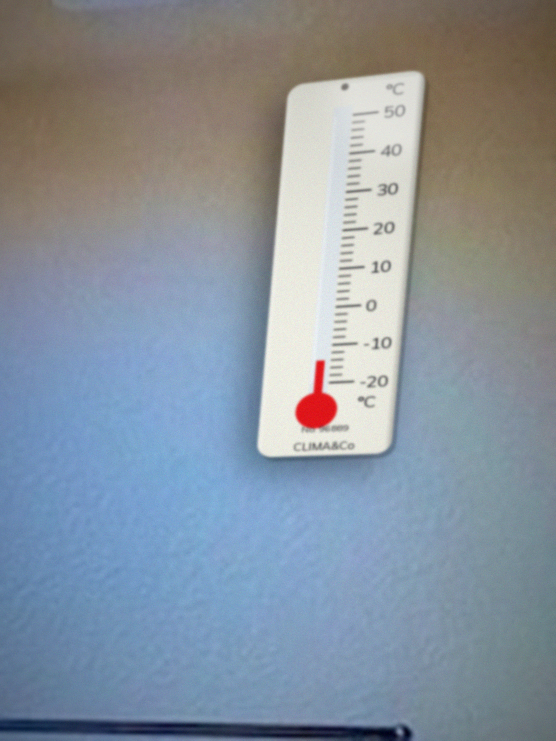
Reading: -14°C
